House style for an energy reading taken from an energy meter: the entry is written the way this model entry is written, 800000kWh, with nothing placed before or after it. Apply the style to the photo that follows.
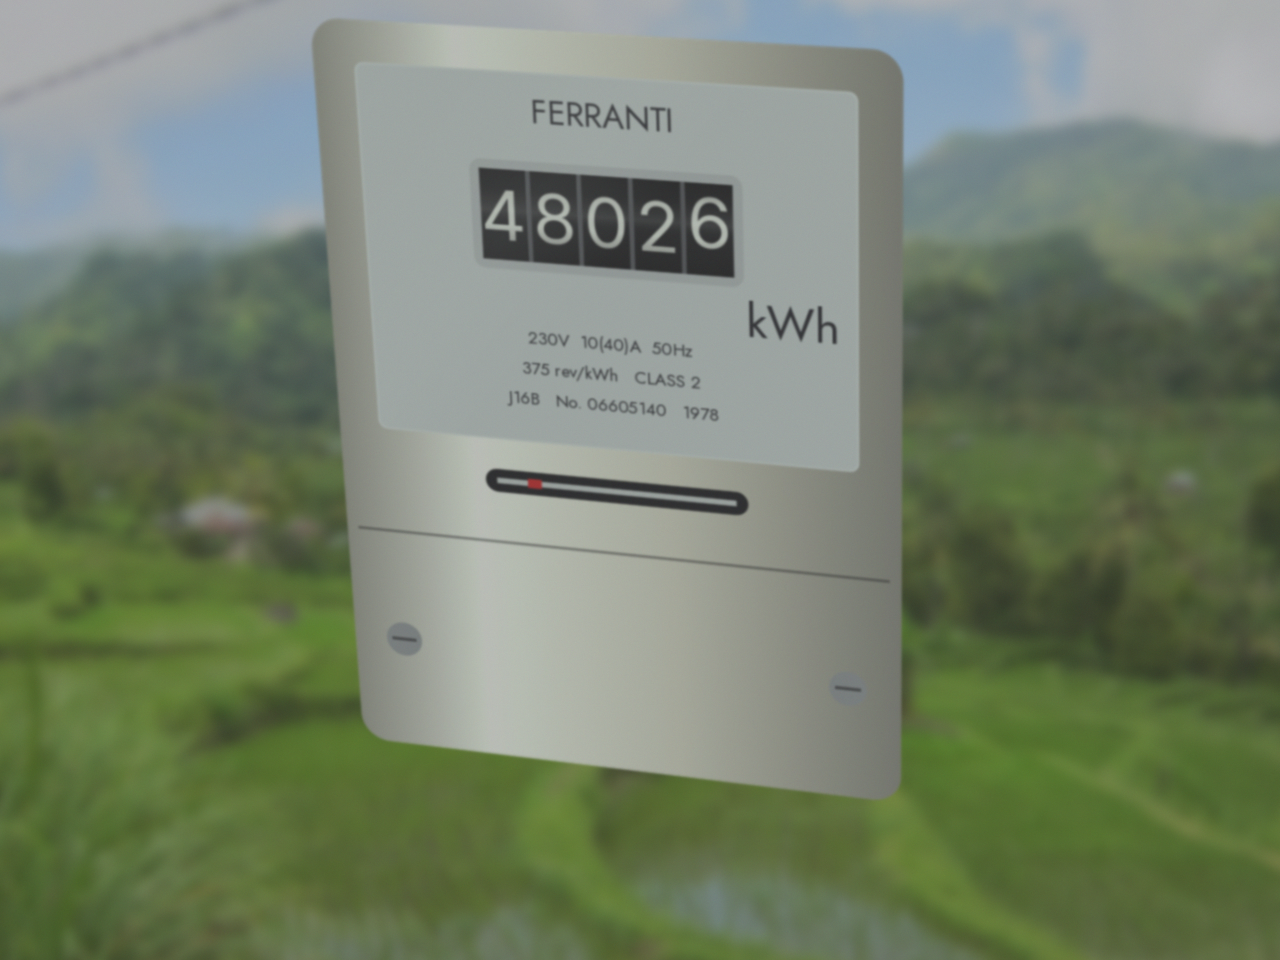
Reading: 48026kWh
